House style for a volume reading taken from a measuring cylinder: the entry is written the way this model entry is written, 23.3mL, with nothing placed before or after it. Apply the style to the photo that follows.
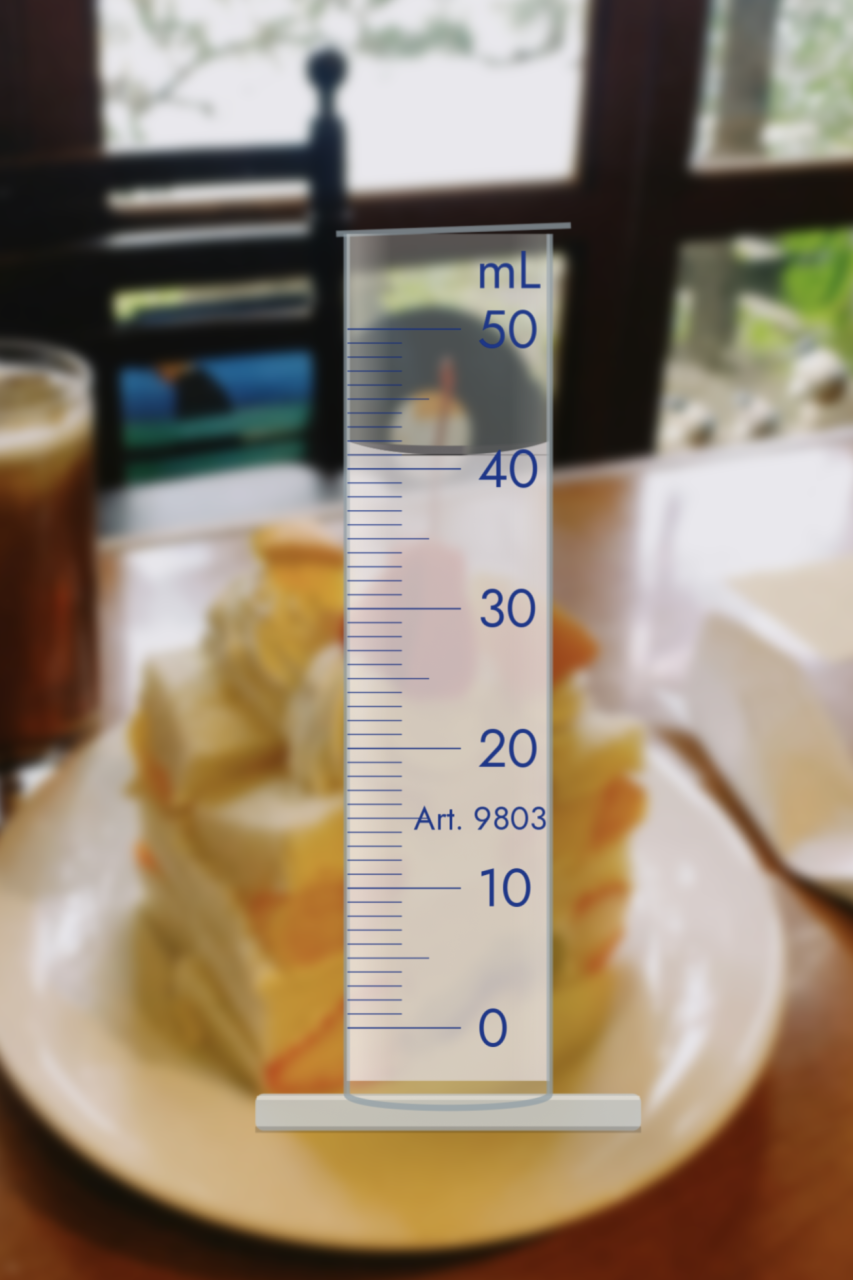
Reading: 41mL
